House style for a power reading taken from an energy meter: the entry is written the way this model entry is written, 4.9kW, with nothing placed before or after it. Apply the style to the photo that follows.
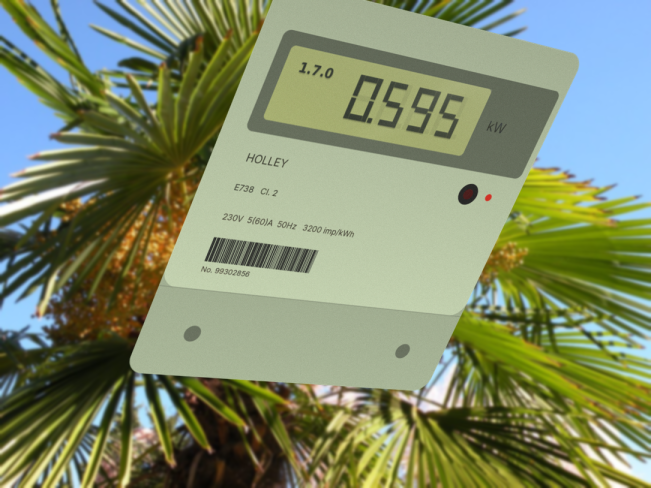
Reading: 0.595kW
